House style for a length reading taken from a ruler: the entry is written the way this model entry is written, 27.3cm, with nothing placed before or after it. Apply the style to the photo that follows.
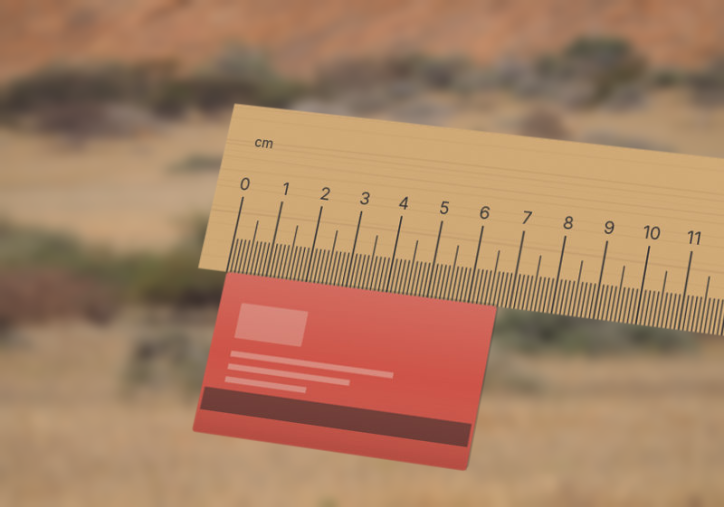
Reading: 6.7cm
